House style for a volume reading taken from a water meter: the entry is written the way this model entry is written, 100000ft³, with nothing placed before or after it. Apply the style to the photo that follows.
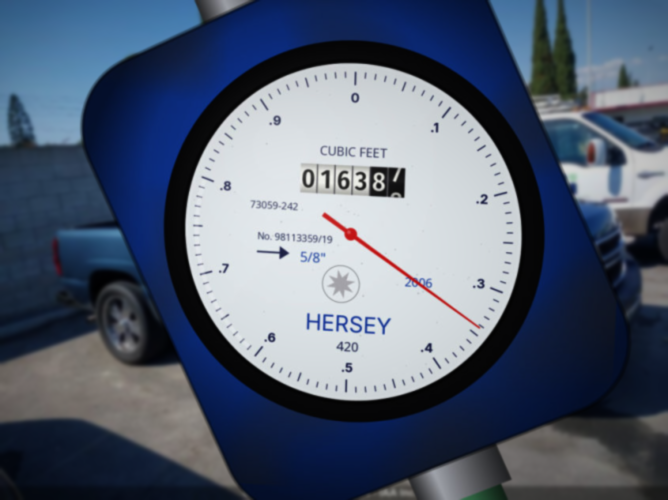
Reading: 16387.34ft³
